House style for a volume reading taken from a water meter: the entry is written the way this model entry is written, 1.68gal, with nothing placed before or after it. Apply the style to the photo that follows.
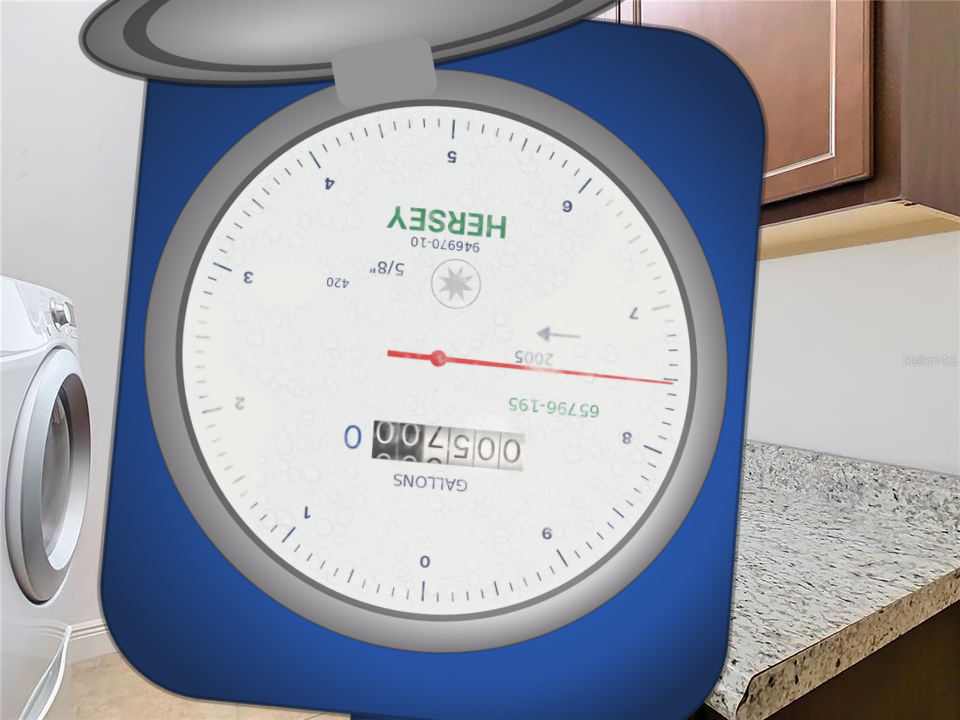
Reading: 56997.5gal
